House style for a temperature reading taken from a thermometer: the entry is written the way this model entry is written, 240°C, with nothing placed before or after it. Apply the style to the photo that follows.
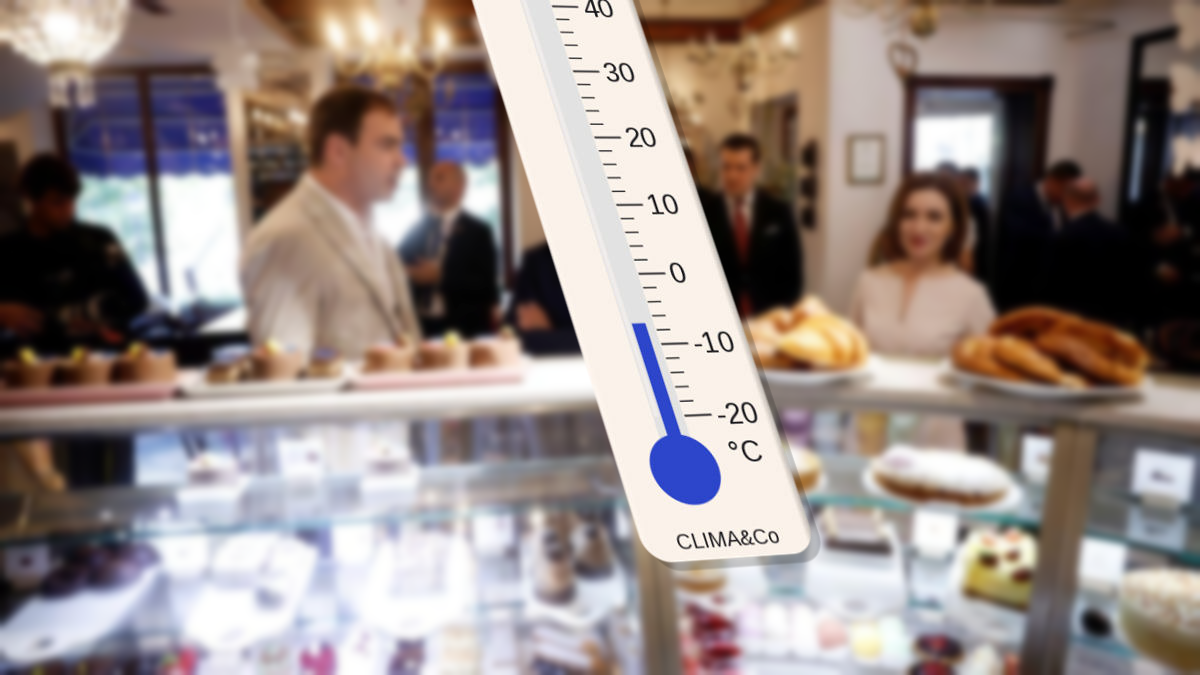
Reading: -7°C
